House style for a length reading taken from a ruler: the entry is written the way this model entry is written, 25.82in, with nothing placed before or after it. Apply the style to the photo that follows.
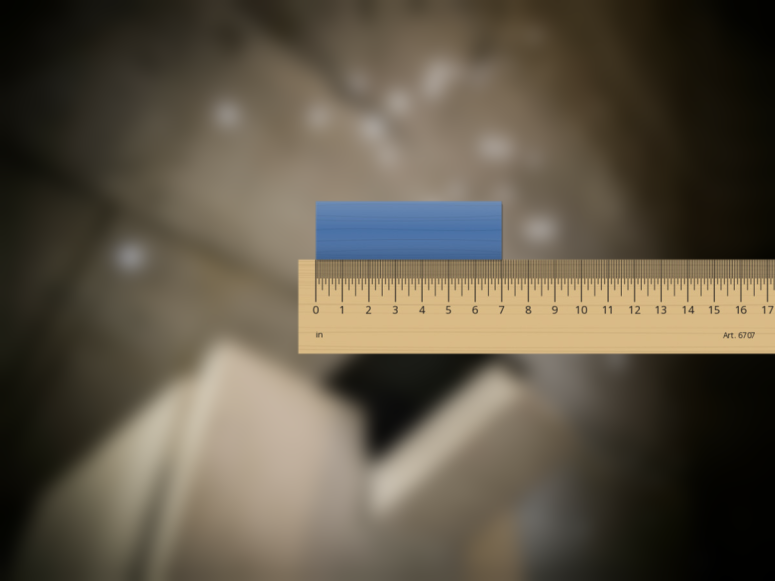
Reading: 7in
